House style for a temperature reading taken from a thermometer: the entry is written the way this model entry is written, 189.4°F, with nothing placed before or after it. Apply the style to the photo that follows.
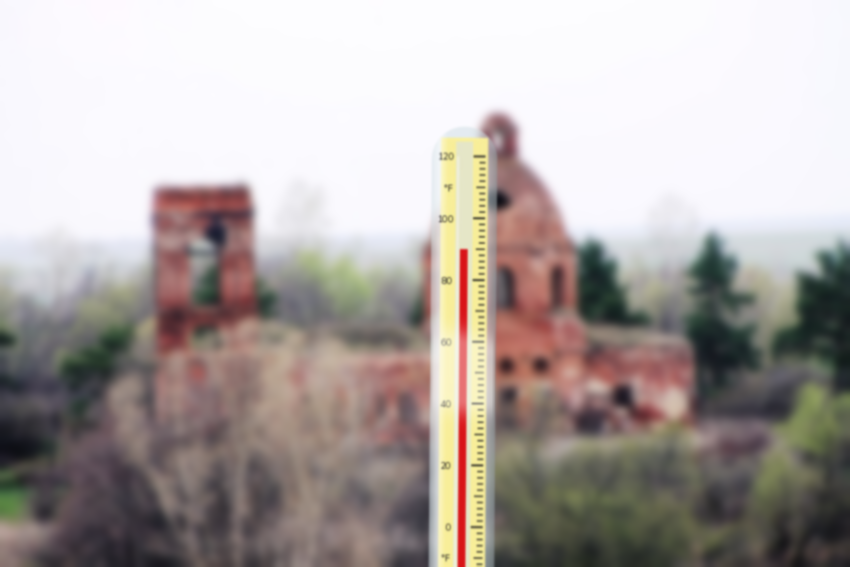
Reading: 90°F
